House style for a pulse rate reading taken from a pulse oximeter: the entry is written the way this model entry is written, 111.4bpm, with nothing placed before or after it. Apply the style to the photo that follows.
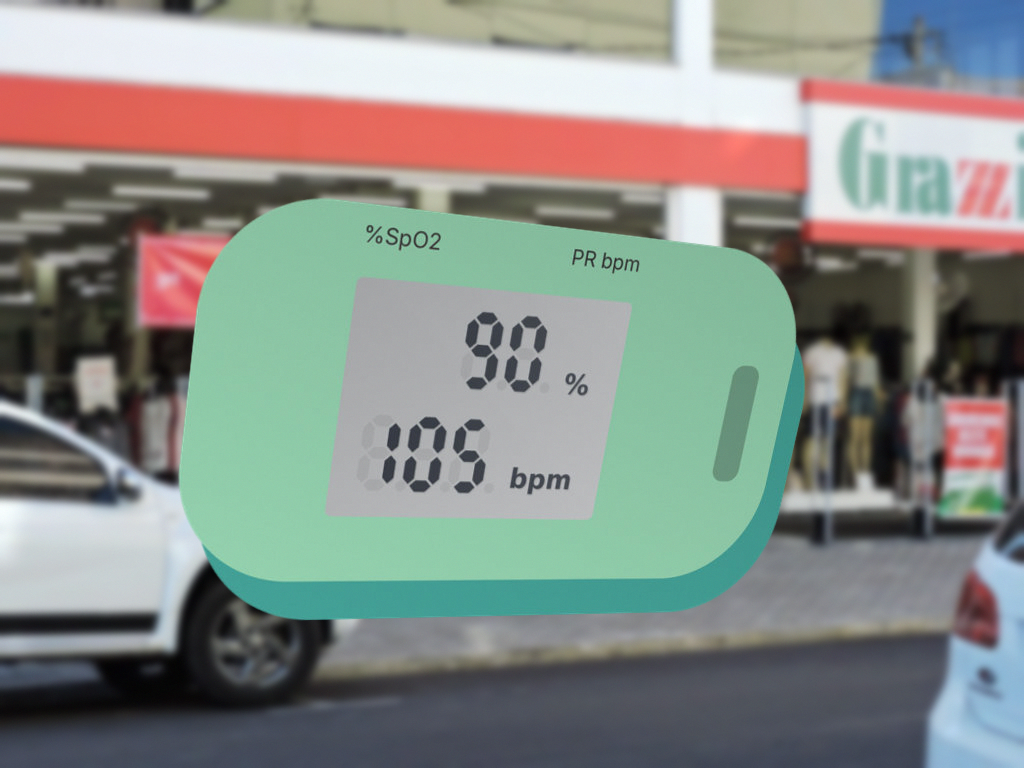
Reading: 105bpm
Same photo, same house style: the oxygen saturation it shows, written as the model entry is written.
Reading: 90%
